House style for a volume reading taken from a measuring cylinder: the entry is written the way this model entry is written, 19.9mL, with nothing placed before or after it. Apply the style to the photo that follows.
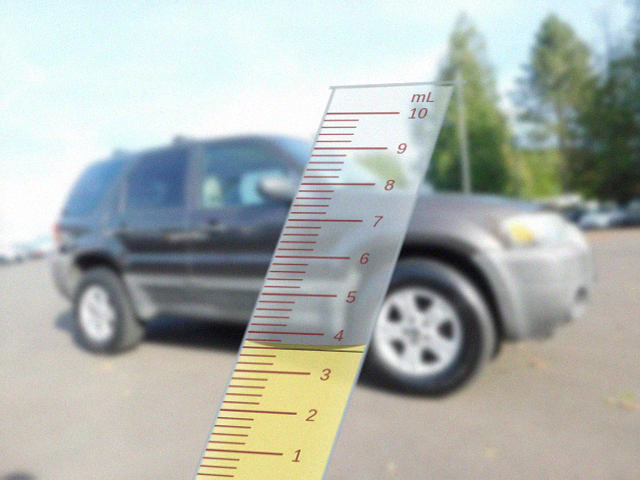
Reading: 3.6mL
